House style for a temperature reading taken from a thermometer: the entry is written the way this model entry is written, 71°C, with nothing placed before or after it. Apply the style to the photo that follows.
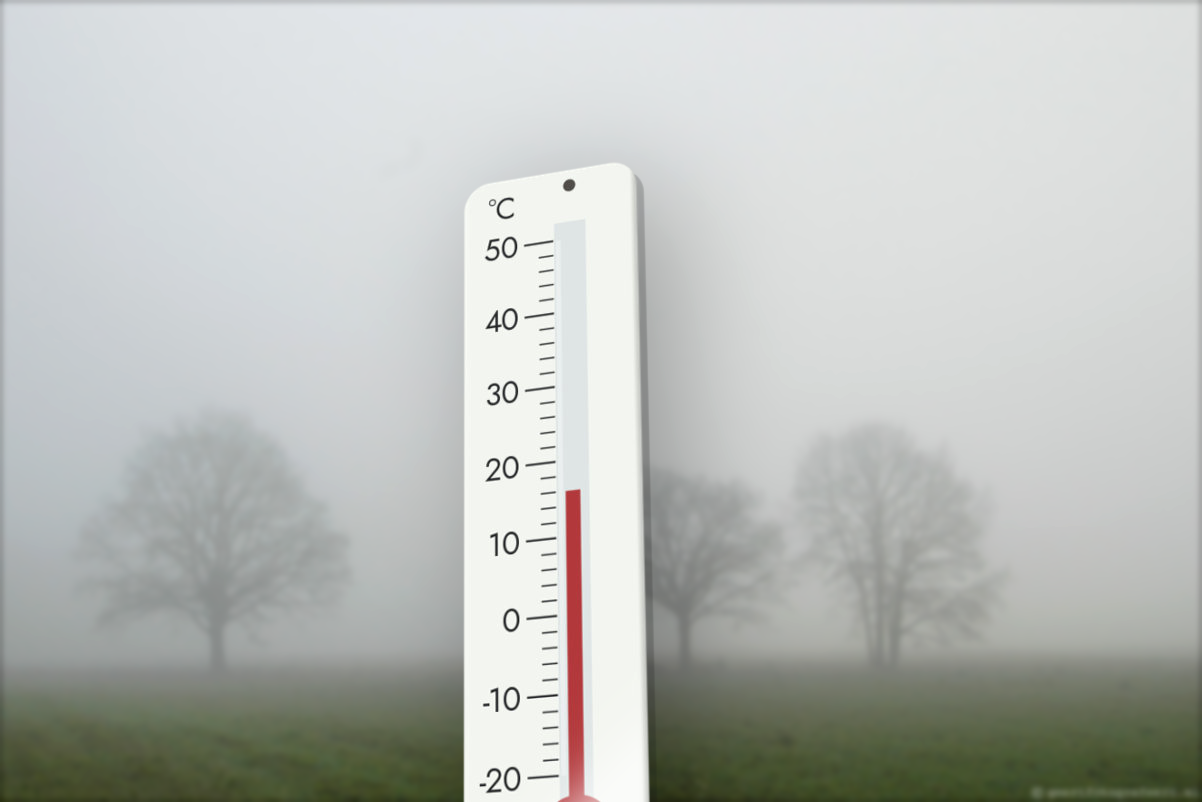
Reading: 16°C
